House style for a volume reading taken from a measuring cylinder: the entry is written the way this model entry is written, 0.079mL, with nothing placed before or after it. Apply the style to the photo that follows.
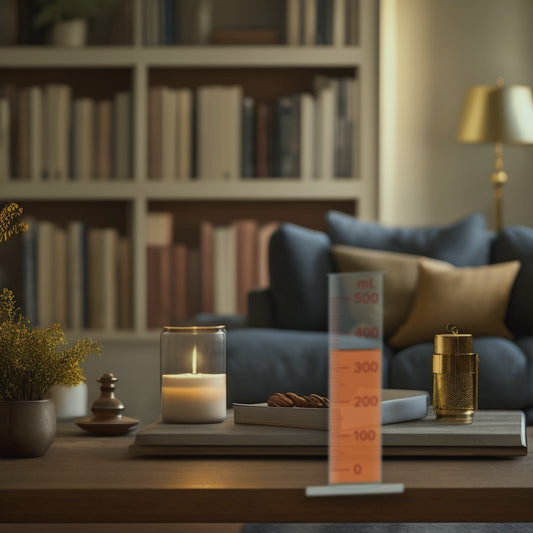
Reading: 350mL
